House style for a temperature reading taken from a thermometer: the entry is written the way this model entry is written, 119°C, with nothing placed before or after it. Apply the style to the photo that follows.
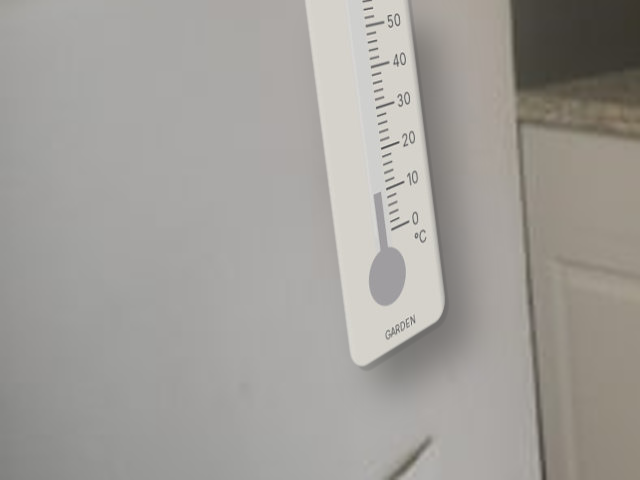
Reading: 10°C
